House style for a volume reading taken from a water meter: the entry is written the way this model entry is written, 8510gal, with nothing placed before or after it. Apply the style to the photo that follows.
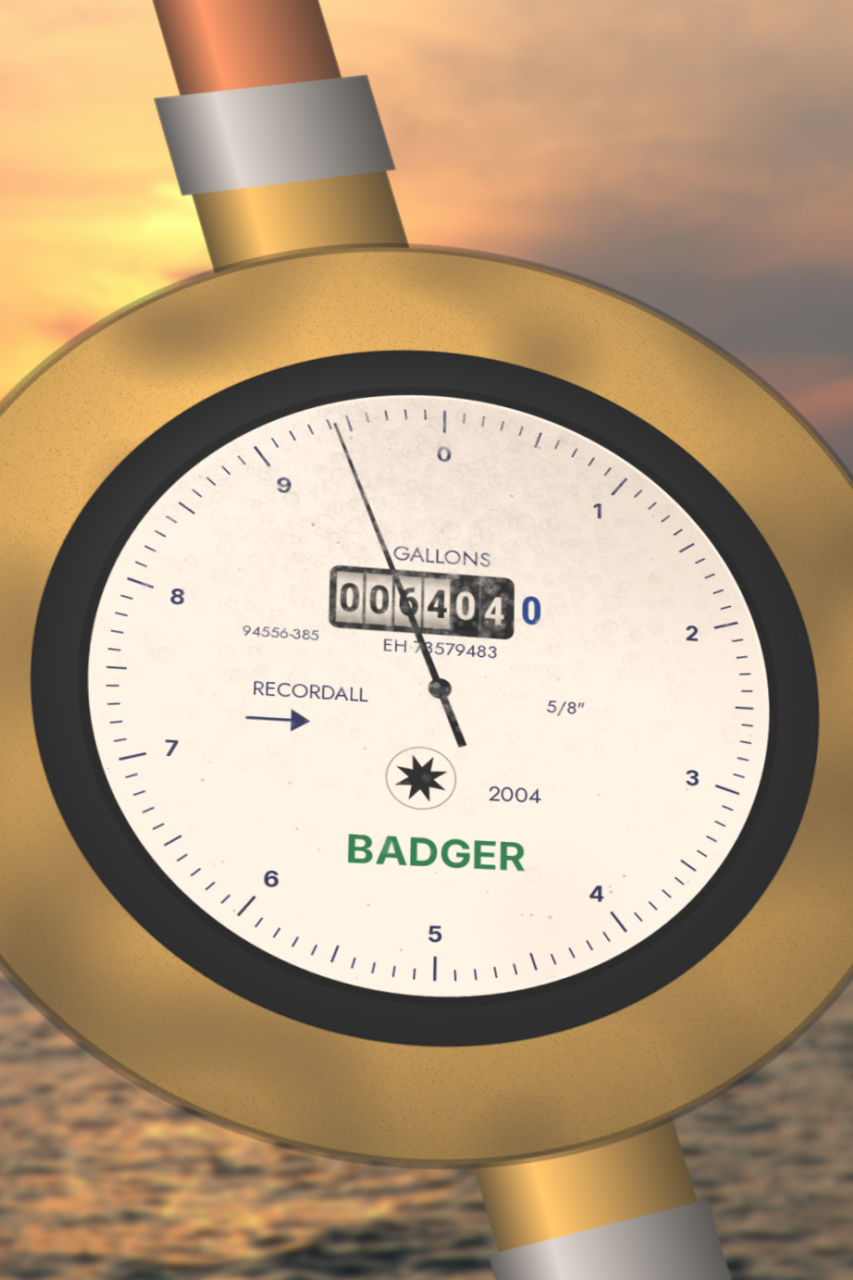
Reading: 64039.4gal
